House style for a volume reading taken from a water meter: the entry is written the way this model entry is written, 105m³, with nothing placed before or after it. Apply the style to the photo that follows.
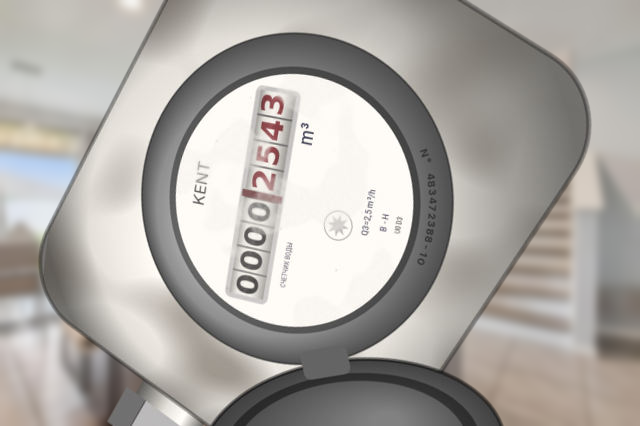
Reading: 0.2543m³
